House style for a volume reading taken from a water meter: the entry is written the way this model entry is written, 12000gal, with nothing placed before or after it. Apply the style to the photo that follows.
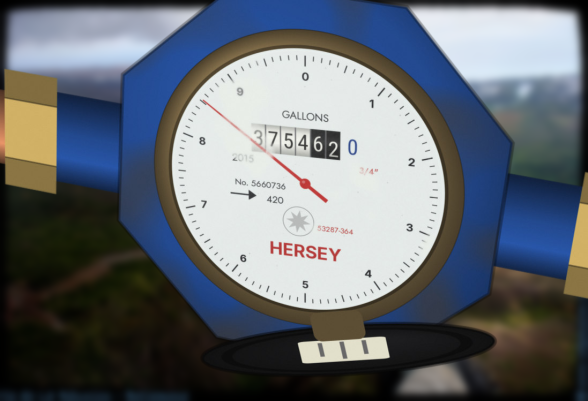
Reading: 3754618.5gal
